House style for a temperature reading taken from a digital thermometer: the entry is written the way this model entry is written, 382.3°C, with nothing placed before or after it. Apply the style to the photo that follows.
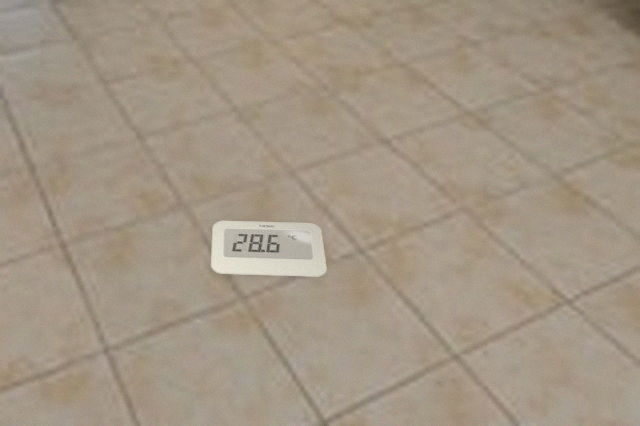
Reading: 28.6°C
